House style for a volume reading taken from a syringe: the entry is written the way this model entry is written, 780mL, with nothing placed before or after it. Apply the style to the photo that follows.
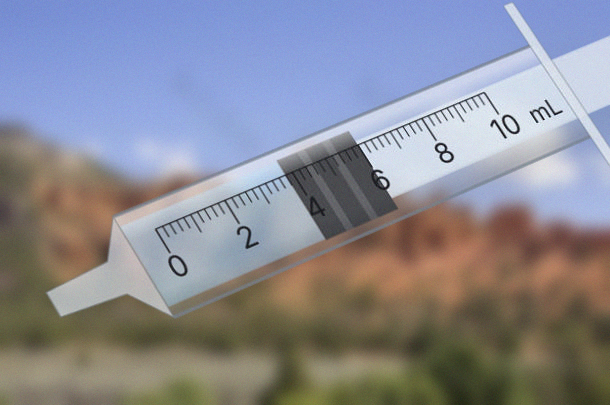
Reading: 3.8mL
